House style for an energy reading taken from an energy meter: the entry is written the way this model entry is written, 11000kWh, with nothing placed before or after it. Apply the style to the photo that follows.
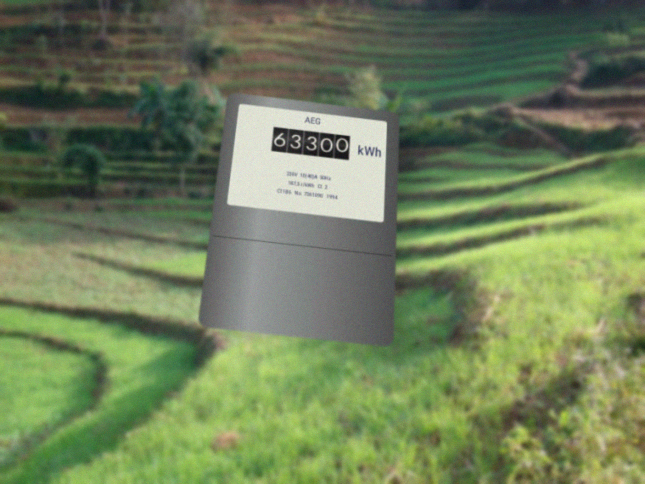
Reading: 63300kWh
